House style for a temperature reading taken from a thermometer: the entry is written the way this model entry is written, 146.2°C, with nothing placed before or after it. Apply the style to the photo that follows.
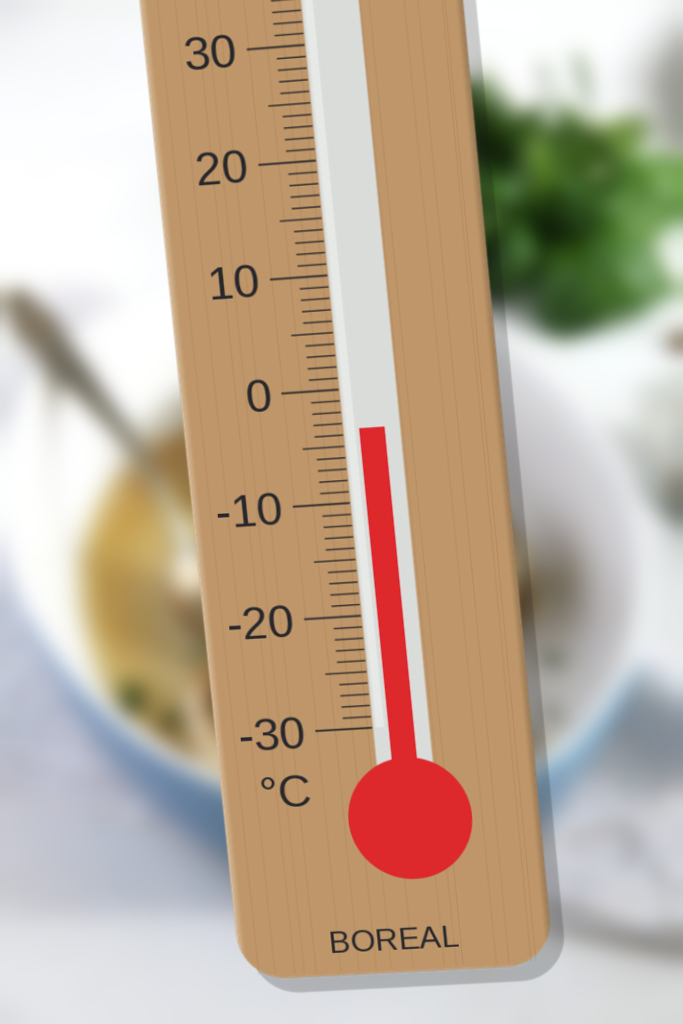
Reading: -3.5°C
